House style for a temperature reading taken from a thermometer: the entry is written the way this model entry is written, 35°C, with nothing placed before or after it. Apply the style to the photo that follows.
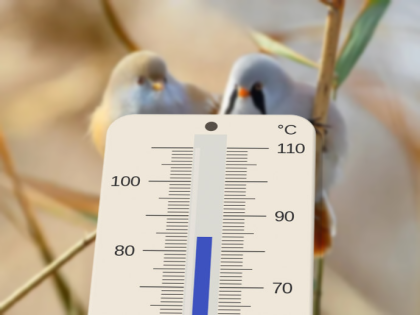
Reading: 84°C
